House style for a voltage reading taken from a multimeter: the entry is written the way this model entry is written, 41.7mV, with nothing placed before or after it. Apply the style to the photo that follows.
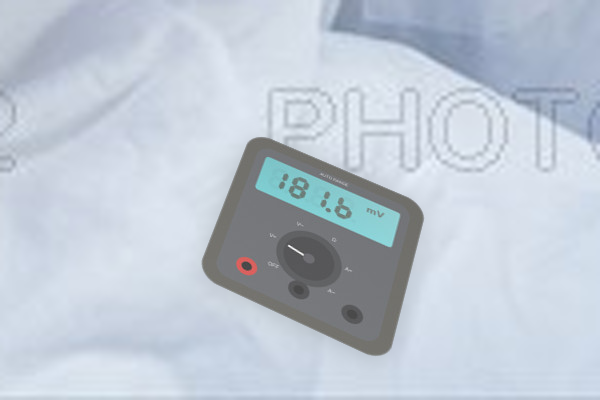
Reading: 181.6mV
